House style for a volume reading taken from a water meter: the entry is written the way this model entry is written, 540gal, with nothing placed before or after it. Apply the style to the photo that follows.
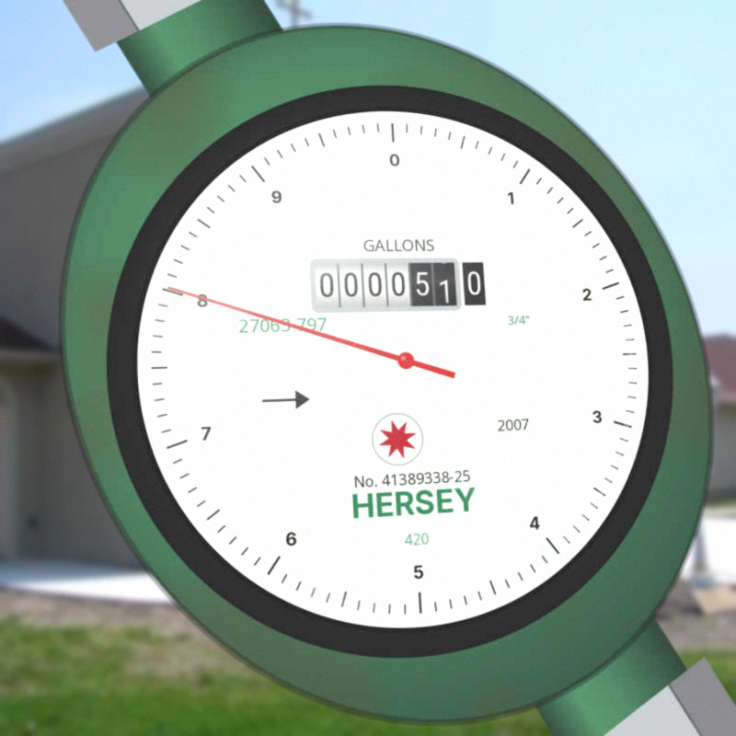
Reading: 508.0gal
